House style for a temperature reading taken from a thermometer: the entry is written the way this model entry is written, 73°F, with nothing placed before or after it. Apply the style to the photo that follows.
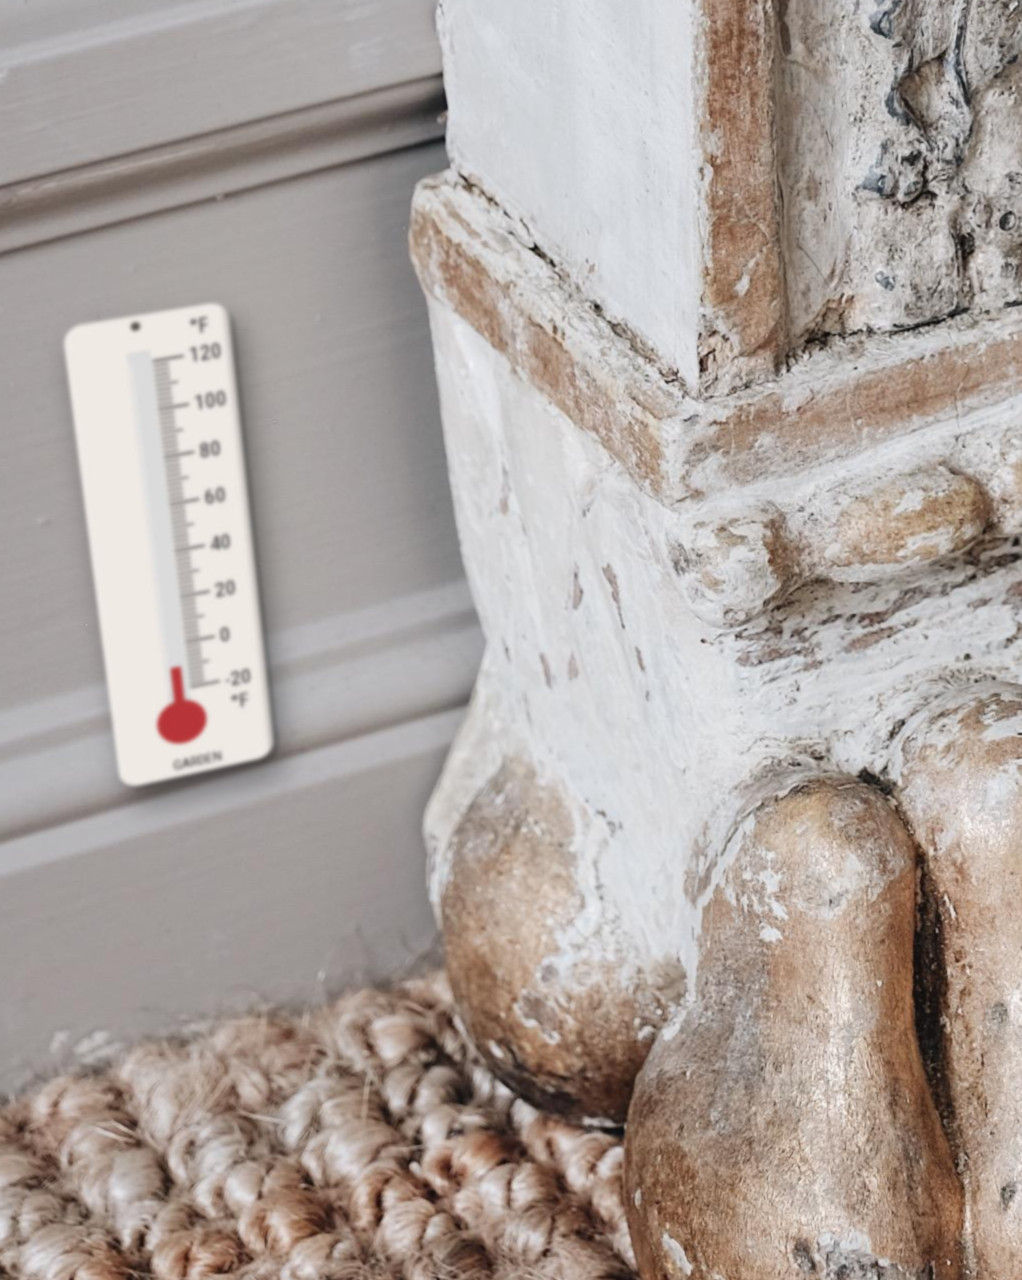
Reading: -10°F
